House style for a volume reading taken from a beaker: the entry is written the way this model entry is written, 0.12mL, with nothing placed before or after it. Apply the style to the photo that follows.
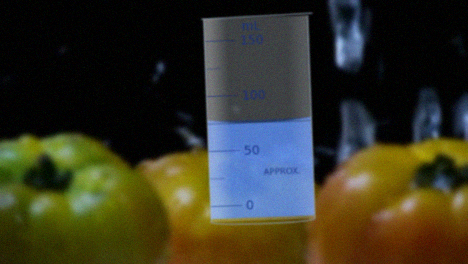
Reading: 75mL
